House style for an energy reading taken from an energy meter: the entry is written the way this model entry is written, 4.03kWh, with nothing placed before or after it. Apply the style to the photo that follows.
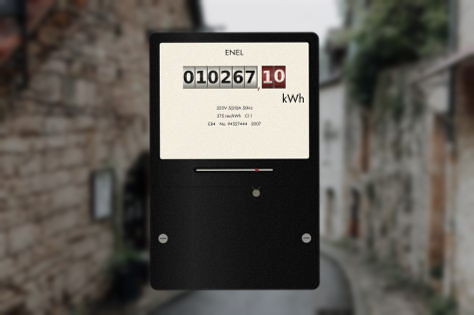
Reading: 10267.10kWh
